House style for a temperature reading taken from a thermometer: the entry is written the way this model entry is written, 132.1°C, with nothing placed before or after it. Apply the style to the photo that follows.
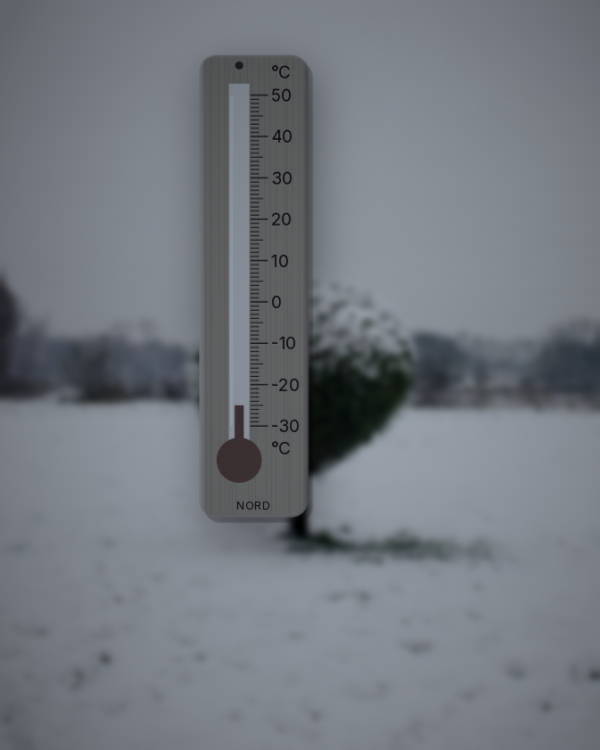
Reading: -25°C
